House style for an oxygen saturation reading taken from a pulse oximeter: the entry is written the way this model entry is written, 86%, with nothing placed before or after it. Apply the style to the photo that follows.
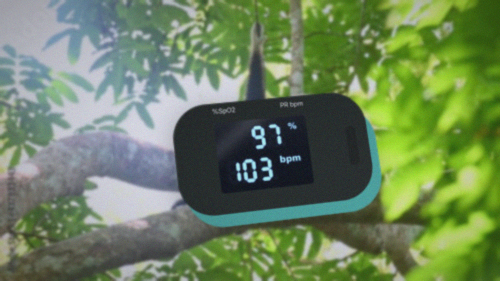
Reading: 97%
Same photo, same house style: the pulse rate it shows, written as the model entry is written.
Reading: 103bpm
